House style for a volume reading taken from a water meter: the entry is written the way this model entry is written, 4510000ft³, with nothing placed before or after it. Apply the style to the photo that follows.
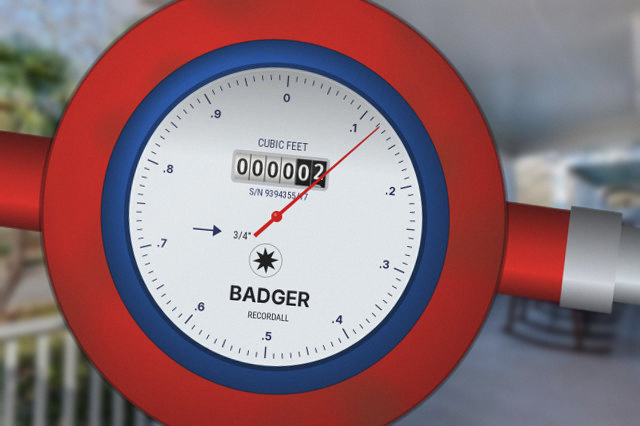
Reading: 2.12ft³
